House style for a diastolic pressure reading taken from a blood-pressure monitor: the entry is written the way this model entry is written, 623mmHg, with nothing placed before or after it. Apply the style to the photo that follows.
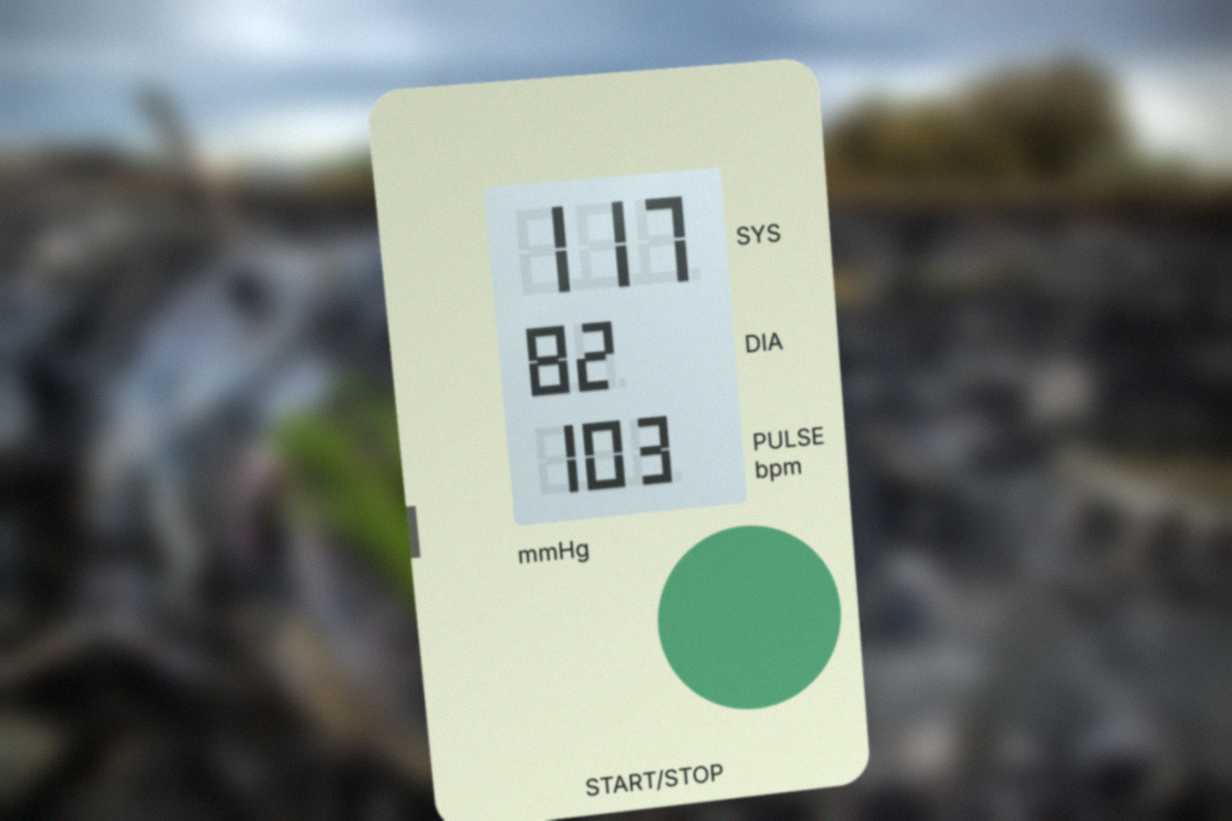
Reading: 82mmHg
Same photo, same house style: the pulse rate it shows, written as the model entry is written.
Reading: 103bpm
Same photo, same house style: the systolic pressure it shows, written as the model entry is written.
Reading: 117mmHg
